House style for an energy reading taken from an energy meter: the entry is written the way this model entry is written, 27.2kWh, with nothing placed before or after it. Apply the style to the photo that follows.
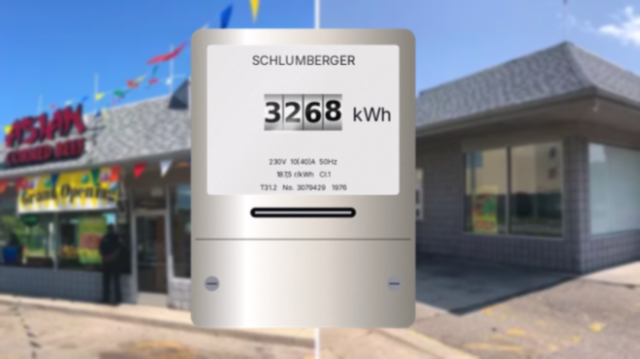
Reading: 3268kWh
